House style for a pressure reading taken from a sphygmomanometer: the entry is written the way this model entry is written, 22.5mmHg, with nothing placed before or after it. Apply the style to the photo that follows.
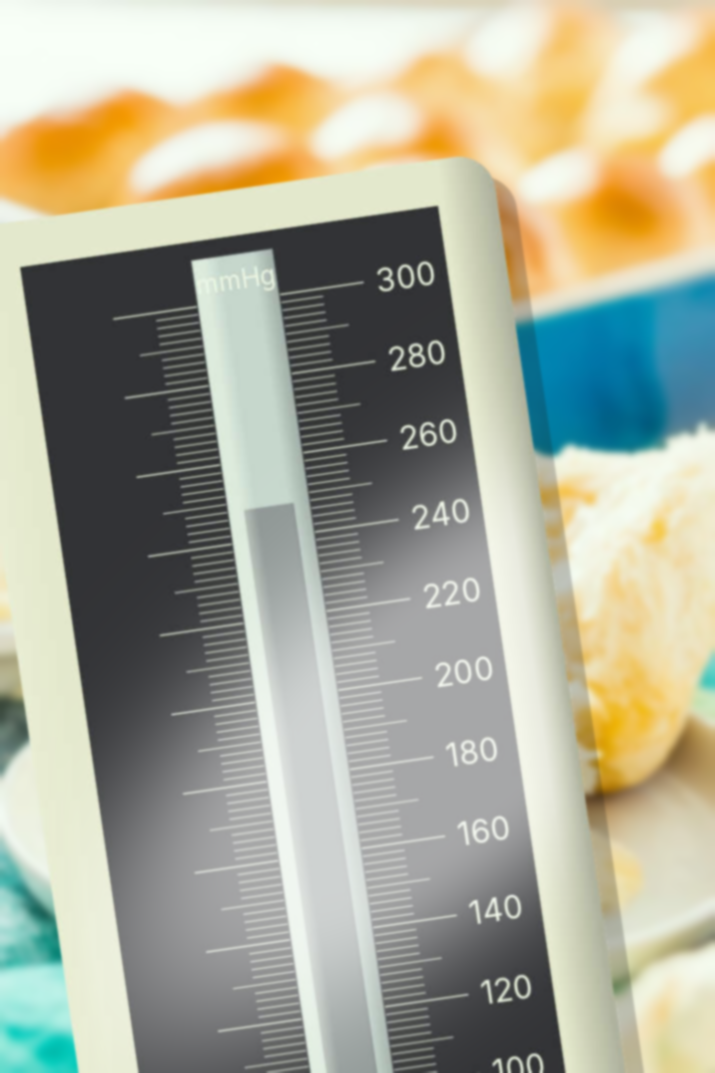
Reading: 248mmHg
